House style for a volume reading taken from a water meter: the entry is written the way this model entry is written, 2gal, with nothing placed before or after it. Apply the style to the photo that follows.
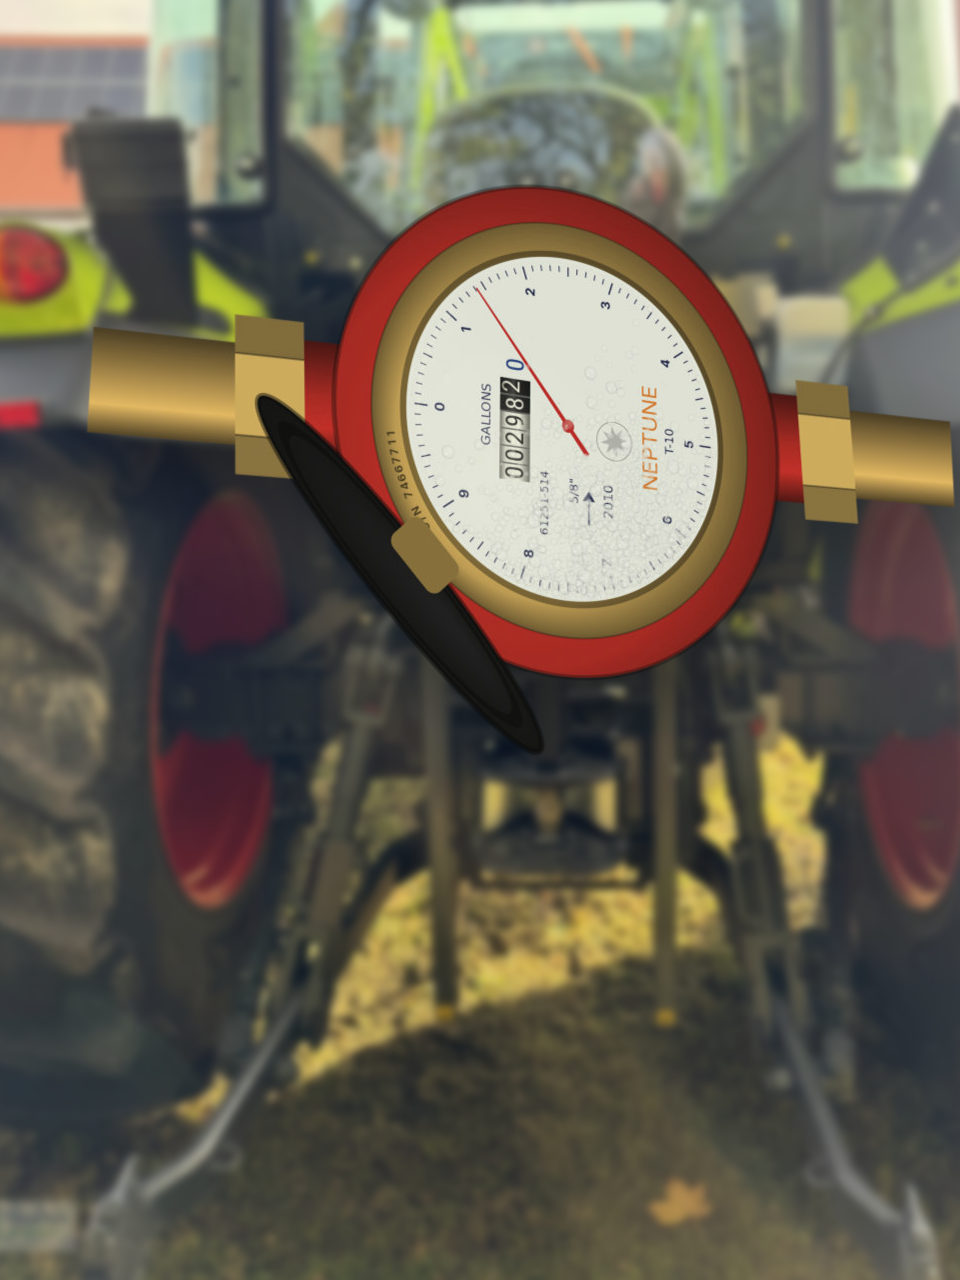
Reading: 29821.4gal
